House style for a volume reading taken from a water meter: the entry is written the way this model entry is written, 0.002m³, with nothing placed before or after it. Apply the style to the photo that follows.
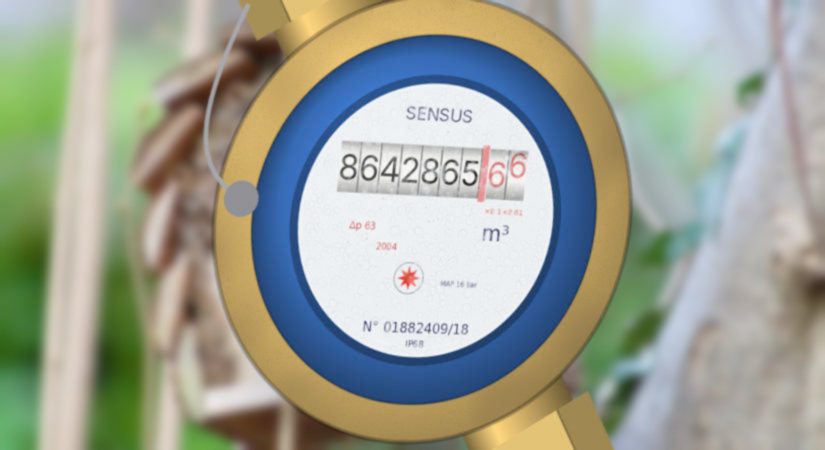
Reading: 8642865.66m³
